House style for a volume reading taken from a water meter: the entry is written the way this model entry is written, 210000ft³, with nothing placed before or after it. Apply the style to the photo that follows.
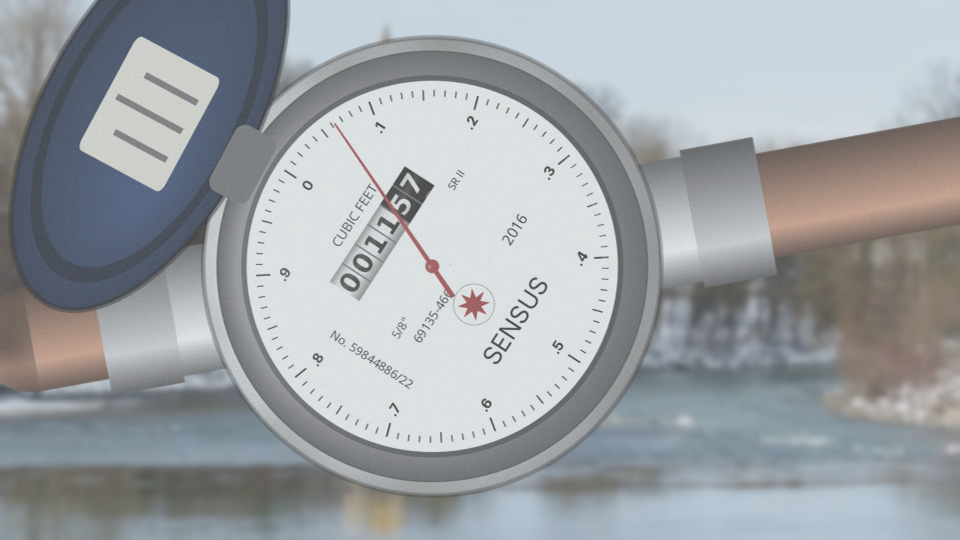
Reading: 1157.06ft³
